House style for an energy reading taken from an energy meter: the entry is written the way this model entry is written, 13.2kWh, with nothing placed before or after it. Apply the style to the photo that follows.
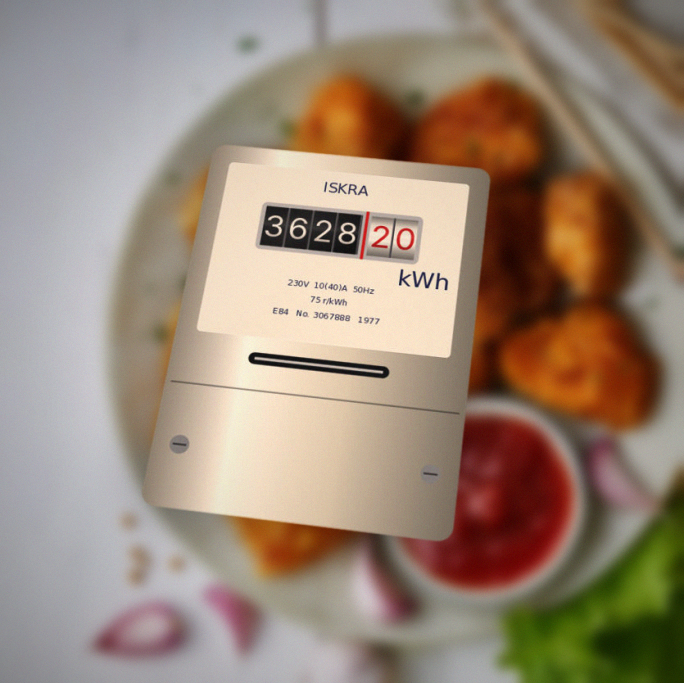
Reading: 3628.20kWh
